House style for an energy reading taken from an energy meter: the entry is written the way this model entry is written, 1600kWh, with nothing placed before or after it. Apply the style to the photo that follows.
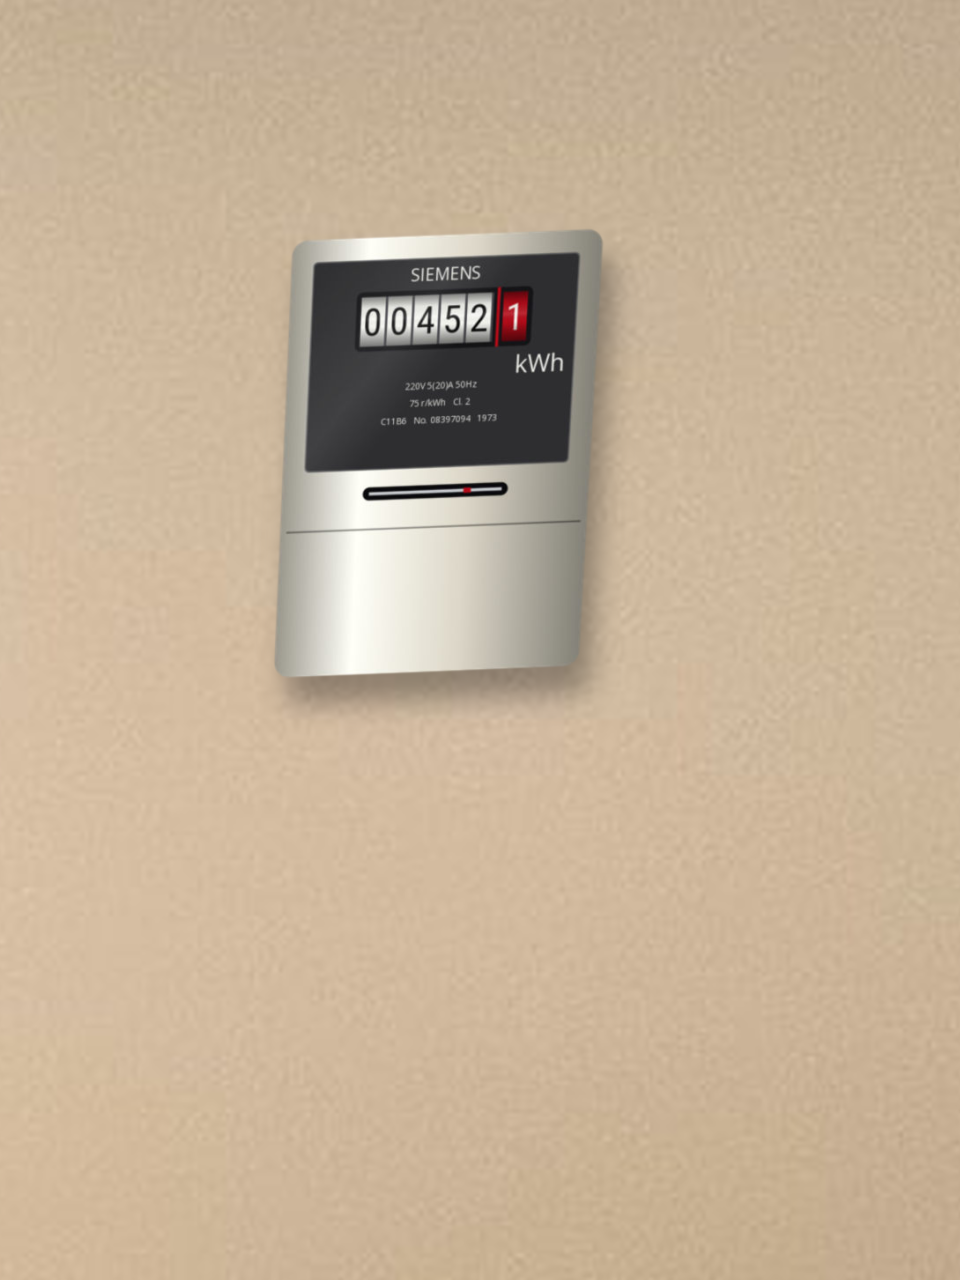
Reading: 452.1kWh
